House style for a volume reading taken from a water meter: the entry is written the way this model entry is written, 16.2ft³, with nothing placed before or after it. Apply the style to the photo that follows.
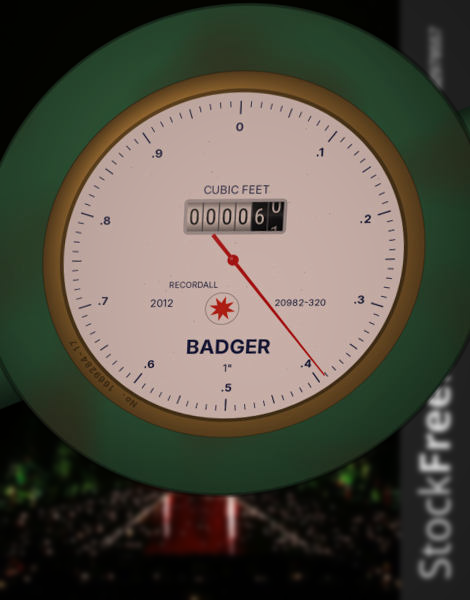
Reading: 60.39ft³
